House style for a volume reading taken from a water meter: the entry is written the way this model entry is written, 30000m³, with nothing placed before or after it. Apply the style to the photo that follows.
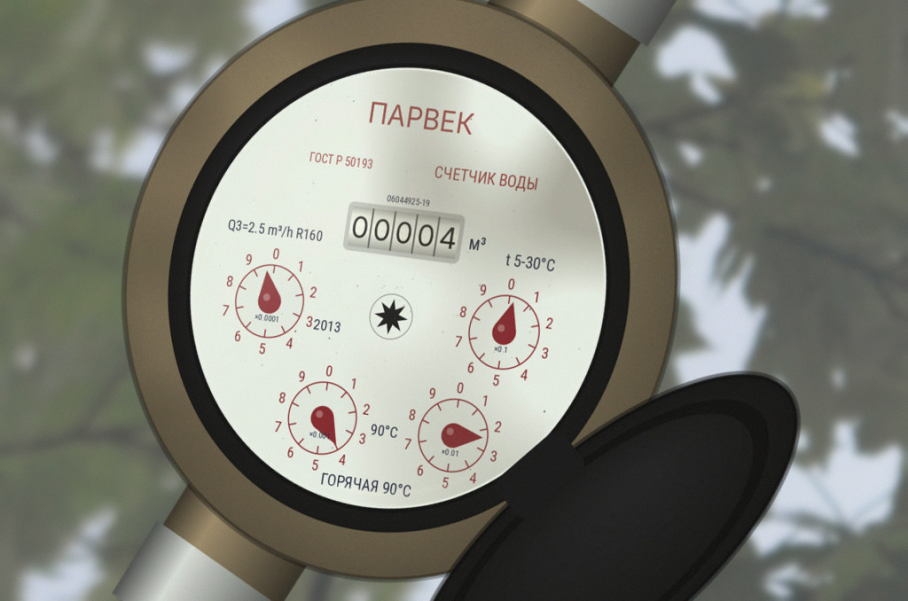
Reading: 4.0239m³
